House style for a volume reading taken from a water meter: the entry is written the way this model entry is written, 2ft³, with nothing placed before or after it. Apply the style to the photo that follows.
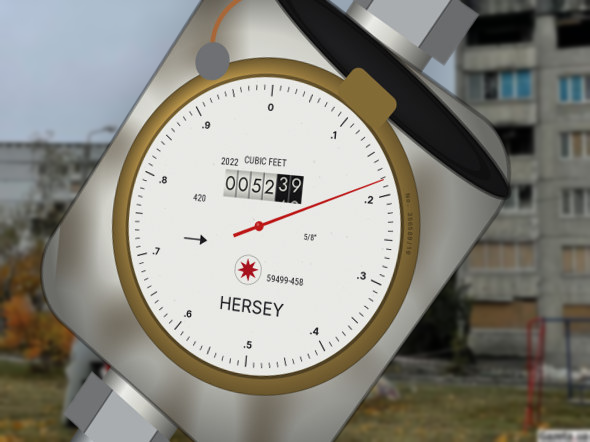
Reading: 5239.18ft³
